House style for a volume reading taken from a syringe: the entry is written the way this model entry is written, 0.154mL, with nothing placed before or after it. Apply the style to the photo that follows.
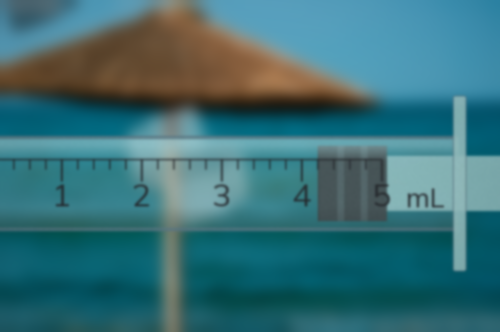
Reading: 4.2mL
